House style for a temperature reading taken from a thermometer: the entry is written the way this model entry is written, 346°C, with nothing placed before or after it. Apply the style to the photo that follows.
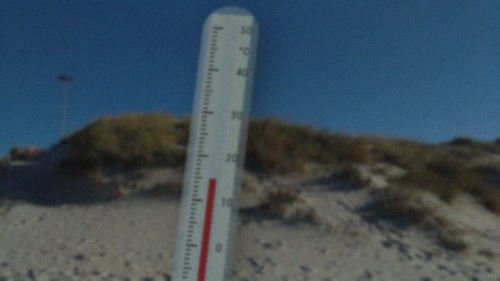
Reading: 15°C
